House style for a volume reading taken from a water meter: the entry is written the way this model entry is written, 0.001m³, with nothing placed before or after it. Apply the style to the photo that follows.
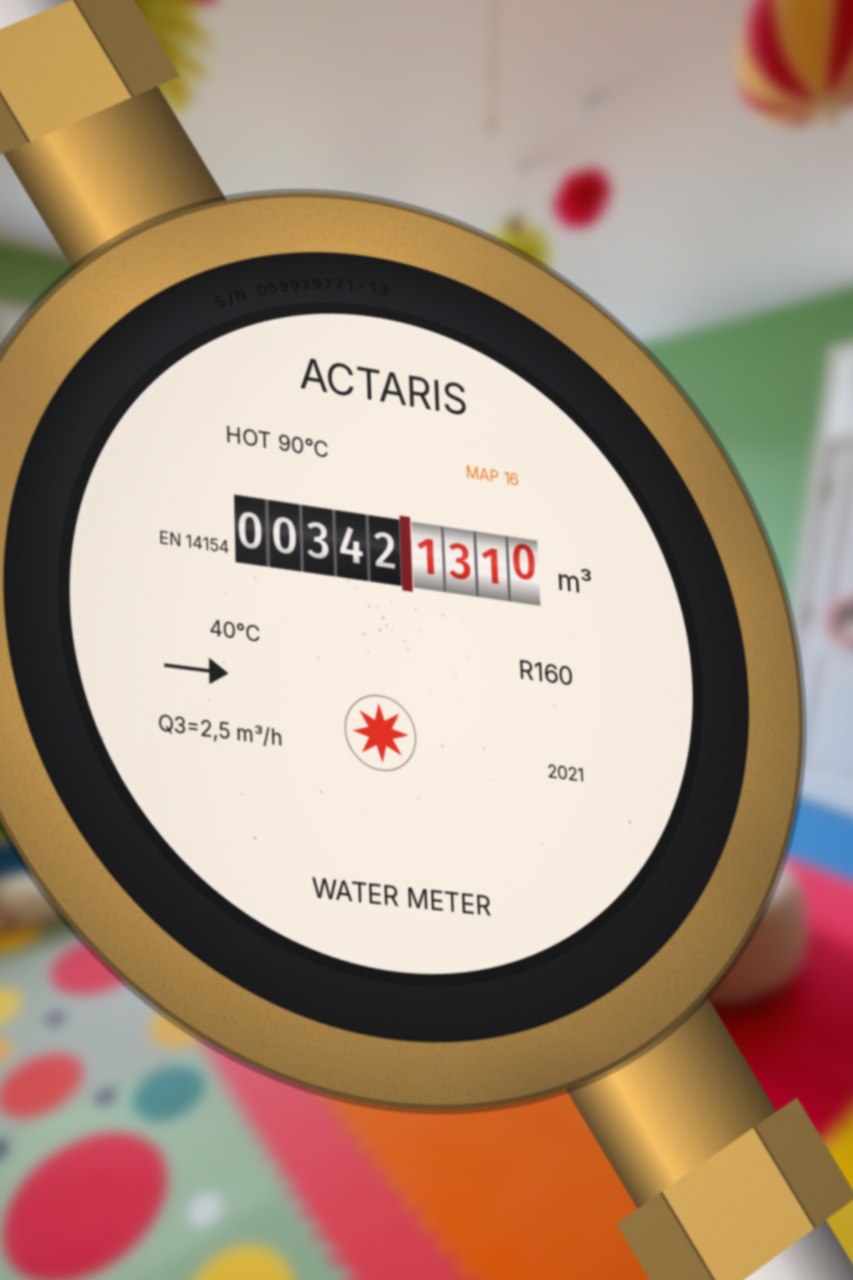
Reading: 342.1310m³
